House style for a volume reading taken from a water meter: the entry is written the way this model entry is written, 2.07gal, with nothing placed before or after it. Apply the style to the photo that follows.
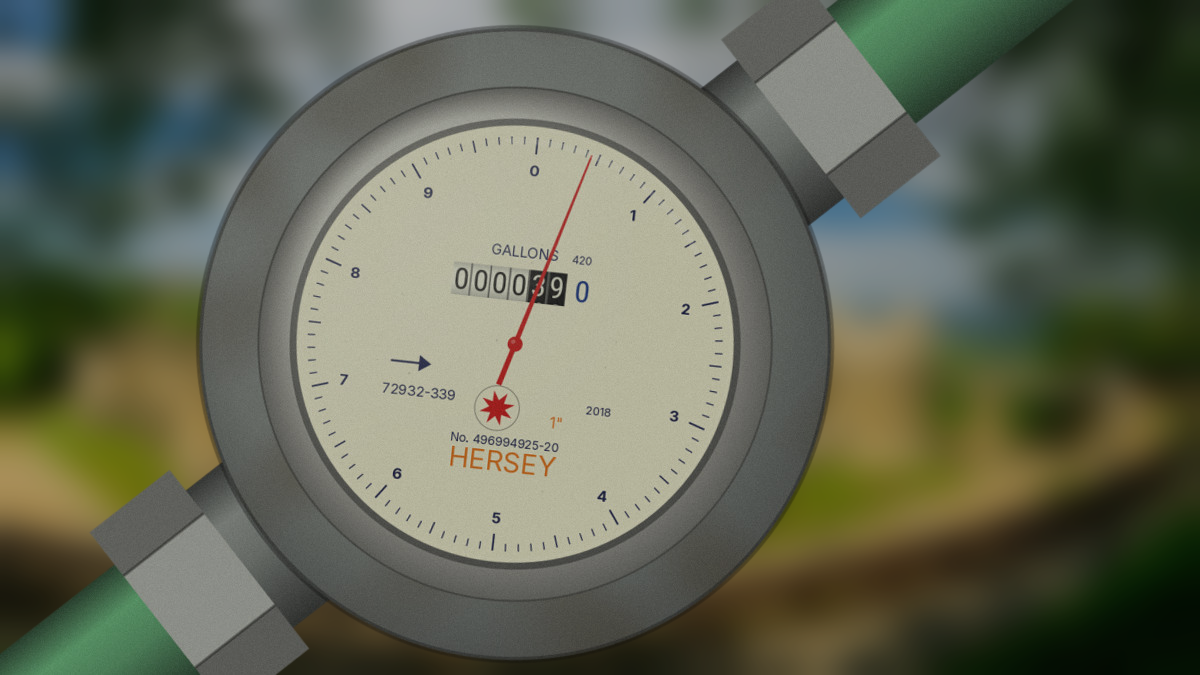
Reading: 390.4gal
